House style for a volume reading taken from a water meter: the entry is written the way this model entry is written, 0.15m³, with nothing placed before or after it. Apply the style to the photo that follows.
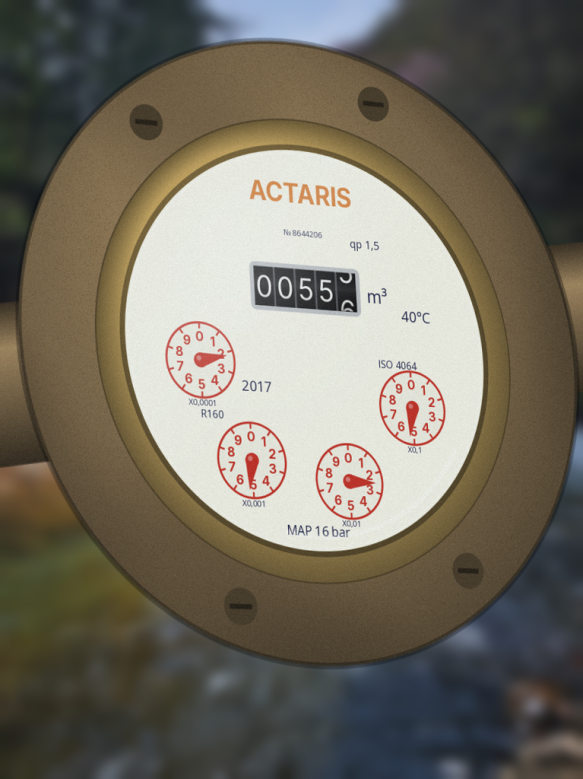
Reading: 555.5252m³
